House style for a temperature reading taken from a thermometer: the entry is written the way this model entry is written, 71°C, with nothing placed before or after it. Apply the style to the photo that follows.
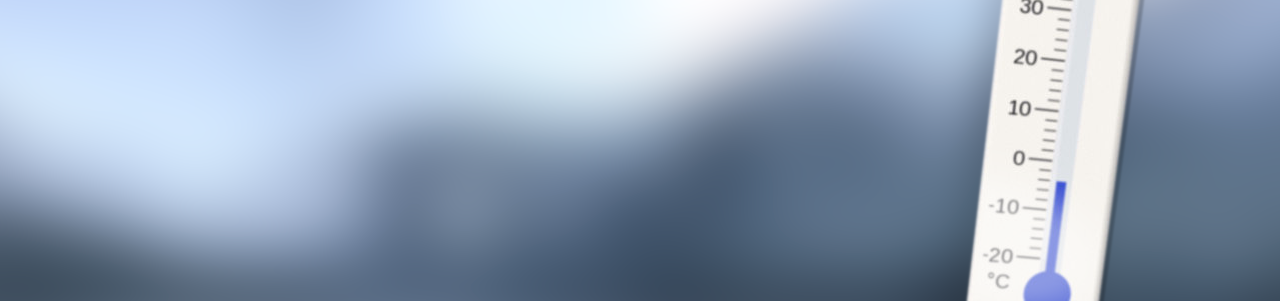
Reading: -4°C
